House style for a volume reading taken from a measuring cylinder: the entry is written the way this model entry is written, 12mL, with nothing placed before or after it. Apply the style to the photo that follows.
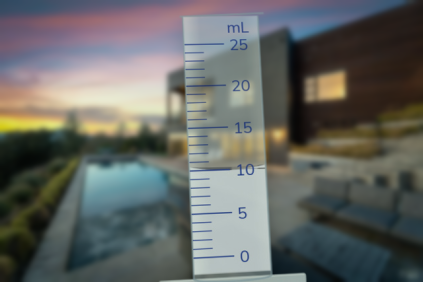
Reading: 10mL
